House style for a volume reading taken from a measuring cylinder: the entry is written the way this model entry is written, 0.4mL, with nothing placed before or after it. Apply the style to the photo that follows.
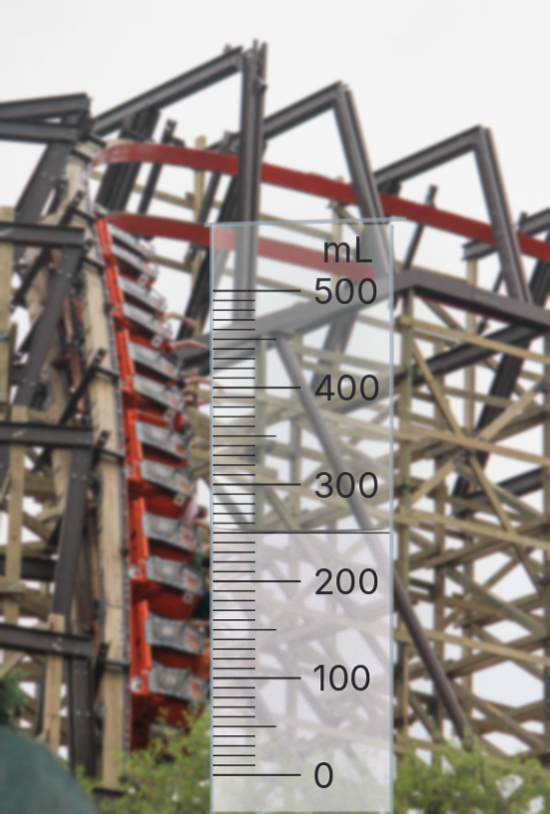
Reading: 250mL
